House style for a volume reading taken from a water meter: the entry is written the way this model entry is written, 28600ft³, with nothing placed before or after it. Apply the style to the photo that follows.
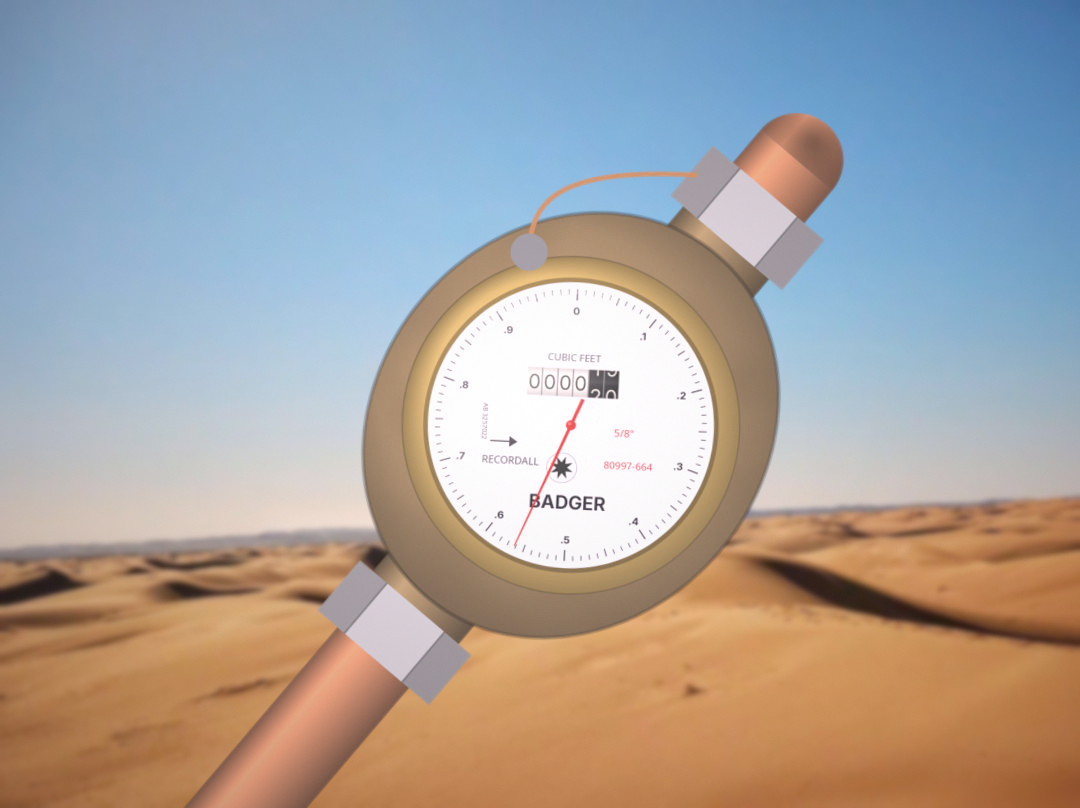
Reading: 19.56ft³
